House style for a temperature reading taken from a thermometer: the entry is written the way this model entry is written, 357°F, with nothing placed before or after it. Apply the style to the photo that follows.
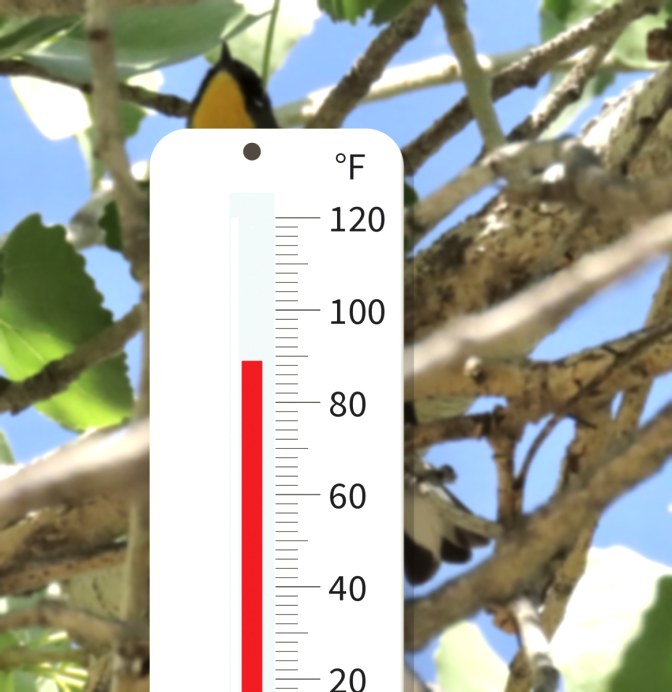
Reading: 89°F
